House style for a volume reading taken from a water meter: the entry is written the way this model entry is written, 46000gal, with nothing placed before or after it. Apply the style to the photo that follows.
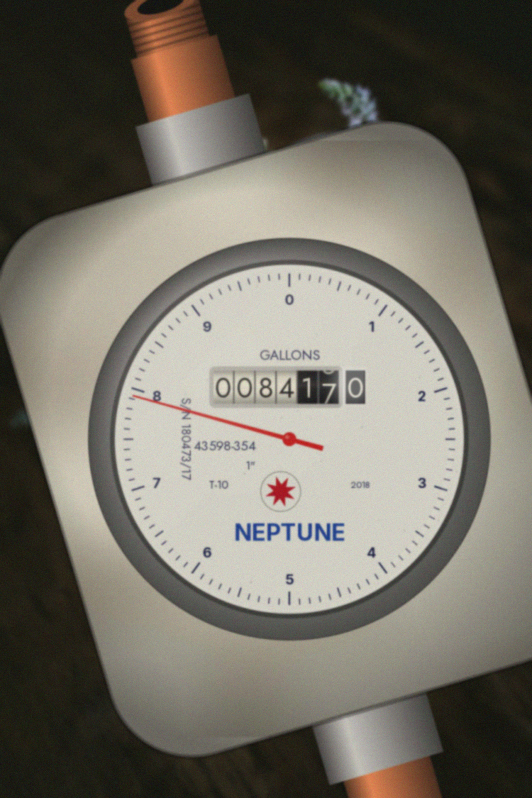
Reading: 84167.9gal
